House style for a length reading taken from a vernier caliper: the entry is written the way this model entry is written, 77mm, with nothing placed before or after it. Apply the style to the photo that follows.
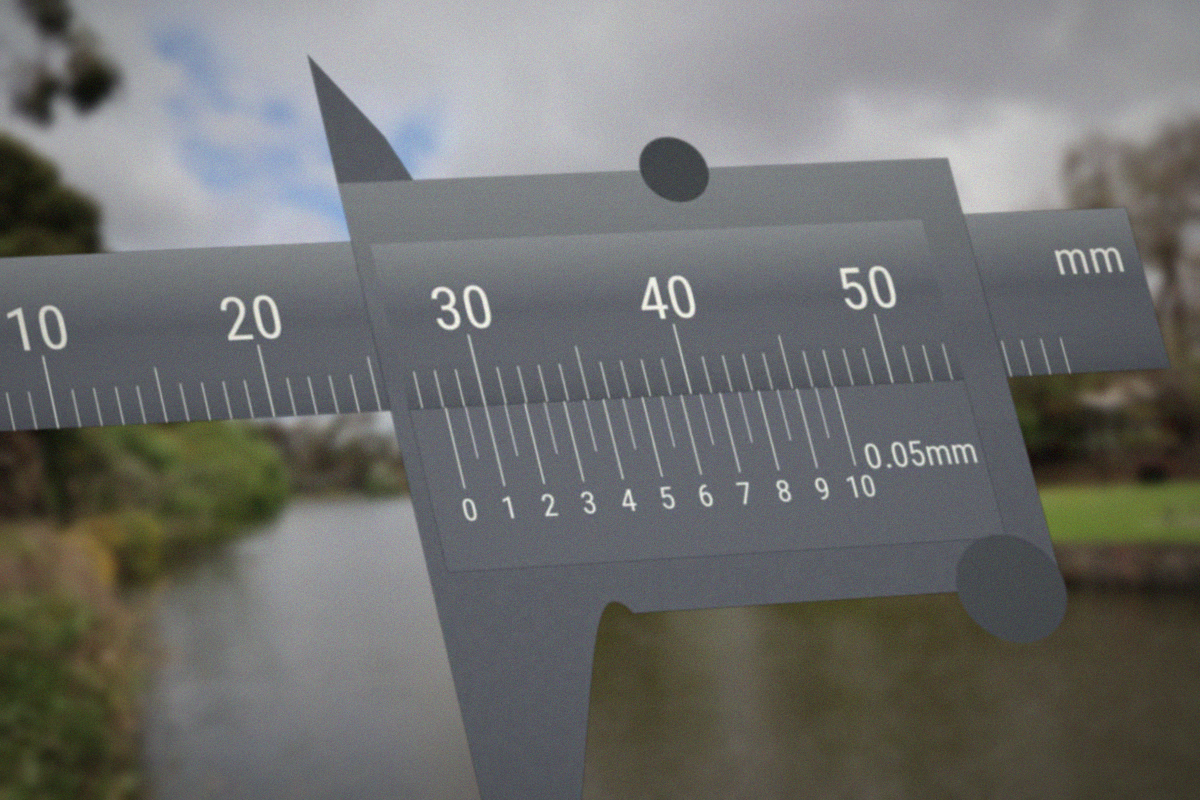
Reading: 28.1mm
